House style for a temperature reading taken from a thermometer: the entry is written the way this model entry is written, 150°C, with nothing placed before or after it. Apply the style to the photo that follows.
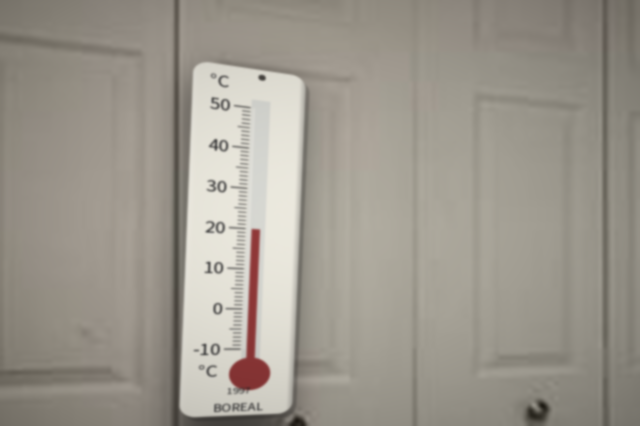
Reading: 20°C
